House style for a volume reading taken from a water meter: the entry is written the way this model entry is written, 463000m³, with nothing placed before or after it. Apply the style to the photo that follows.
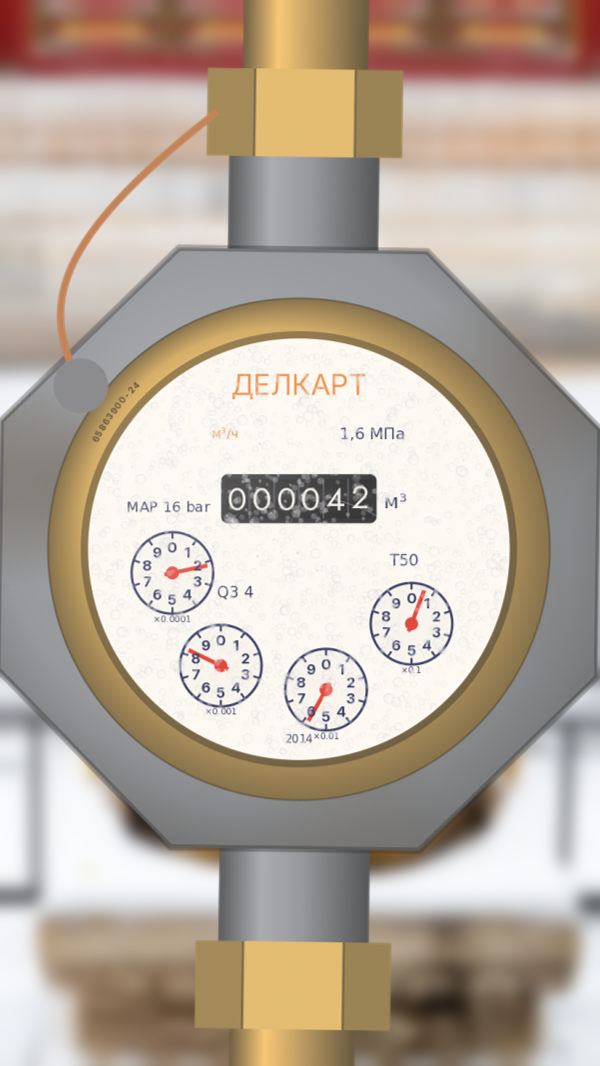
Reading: 42.0582m³
